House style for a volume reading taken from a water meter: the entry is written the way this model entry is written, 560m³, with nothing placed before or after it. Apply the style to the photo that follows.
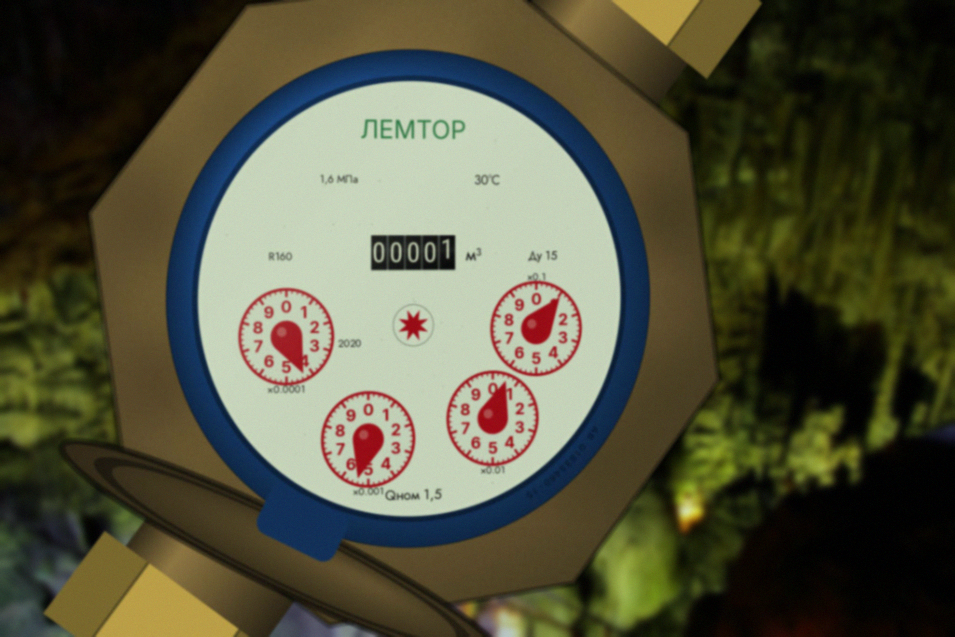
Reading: 1.1054m³
